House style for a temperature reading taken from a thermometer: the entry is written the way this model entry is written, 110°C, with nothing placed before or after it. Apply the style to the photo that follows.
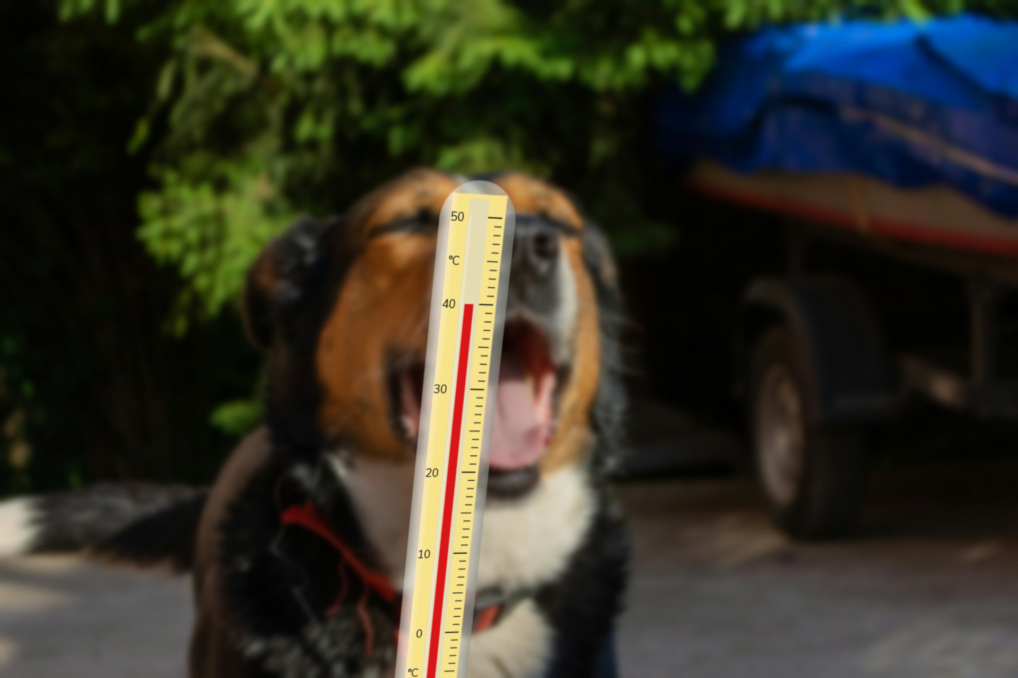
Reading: 40°C
